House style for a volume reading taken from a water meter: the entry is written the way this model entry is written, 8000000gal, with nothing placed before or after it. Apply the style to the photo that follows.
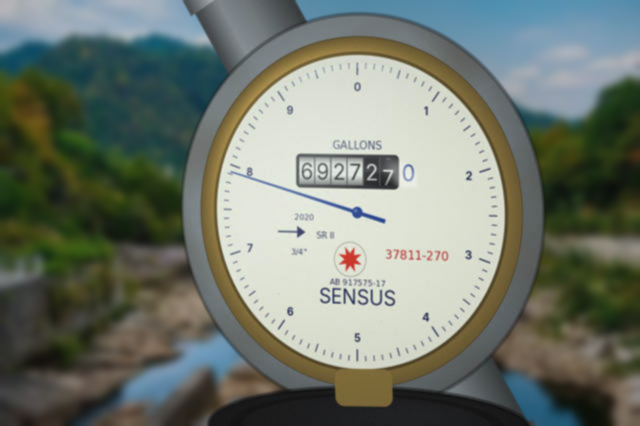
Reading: 6927267.9gal
